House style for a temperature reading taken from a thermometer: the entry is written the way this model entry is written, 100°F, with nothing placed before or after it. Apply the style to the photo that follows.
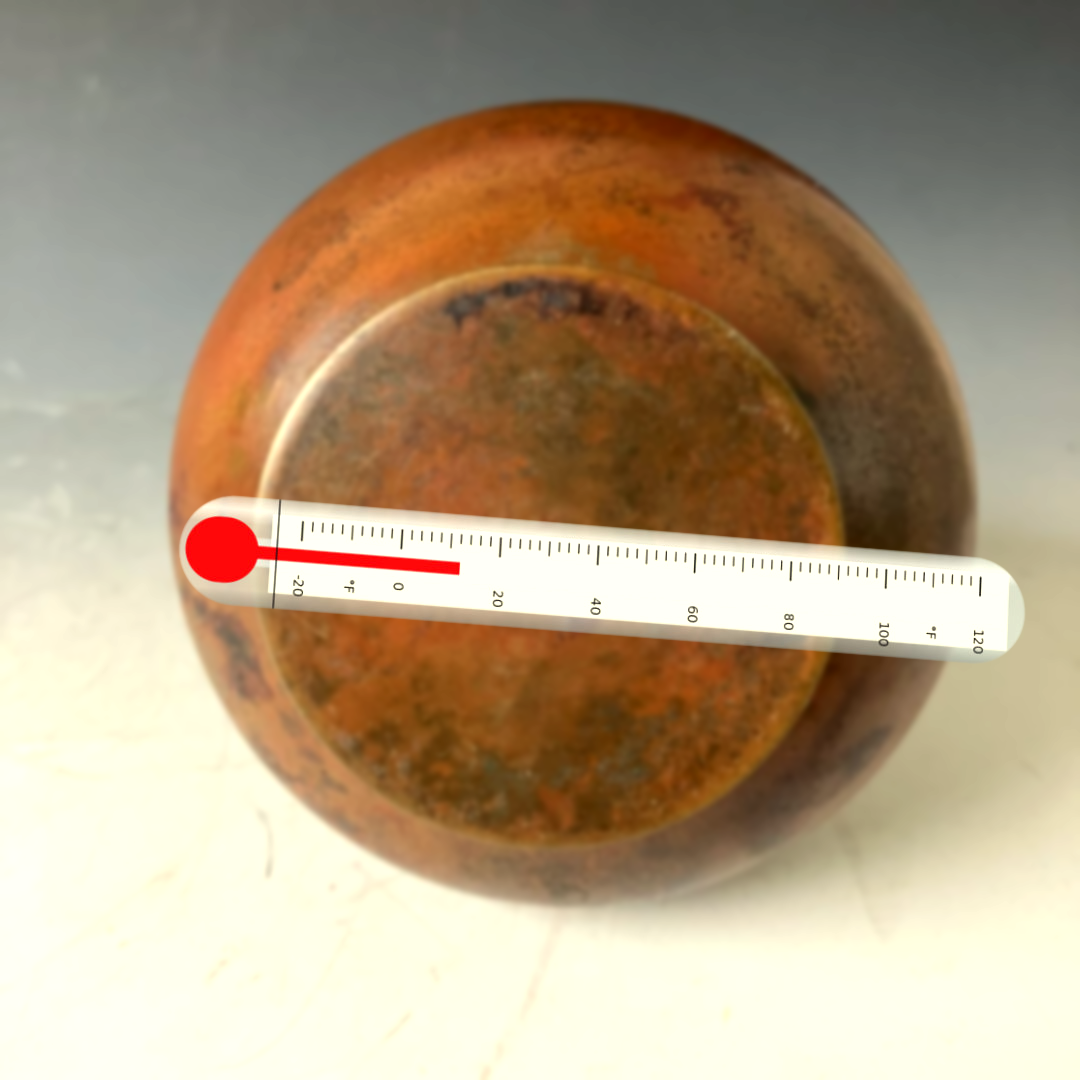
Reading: 12°F
